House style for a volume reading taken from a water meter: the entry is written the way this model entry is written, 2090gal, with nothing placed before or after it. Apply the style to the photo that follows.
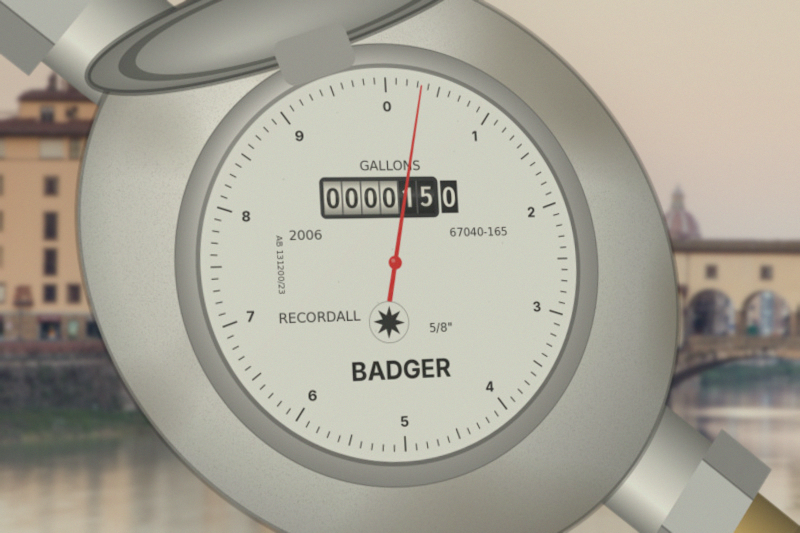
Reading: 150.3gal
